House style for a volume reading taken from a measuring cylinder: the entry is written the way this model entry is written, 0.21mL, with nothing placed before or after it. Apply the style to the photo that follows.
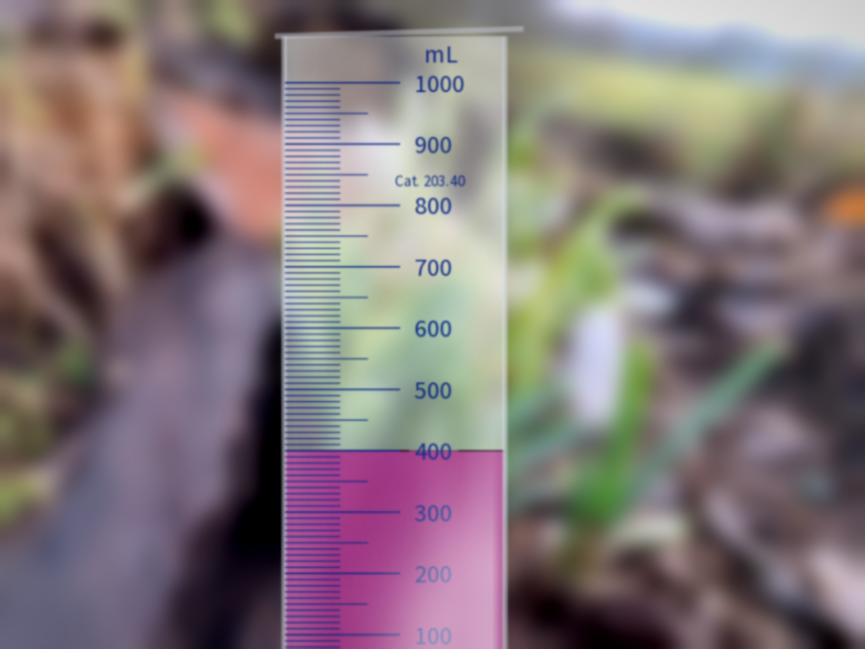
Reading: 400mL
